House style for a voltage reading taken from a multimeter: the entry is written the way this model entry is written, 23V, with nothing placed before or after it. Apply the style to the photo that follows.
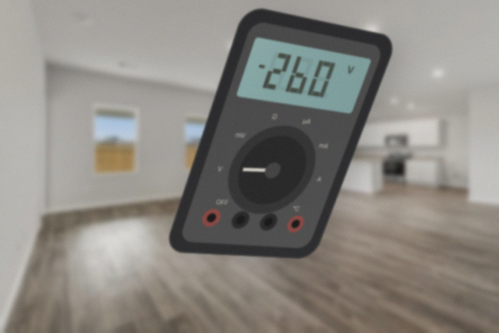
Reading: -260V
